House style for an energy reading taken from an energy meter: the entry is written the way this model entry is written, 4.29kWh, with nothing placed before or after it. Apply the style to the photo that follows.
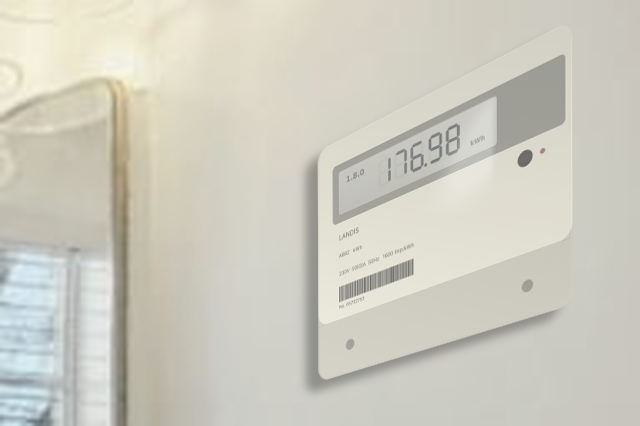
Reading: 176.98kWh
